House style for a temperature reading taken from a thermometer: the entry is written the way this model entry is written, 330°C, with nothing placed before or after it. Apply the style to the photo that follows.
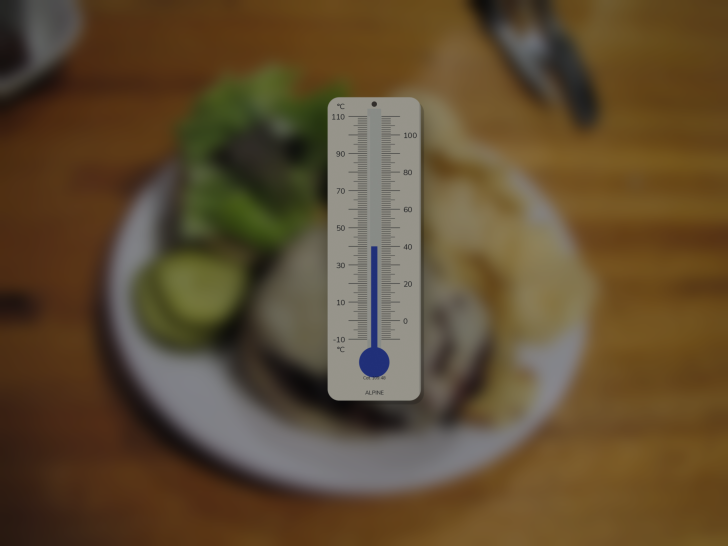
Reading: 40°C
